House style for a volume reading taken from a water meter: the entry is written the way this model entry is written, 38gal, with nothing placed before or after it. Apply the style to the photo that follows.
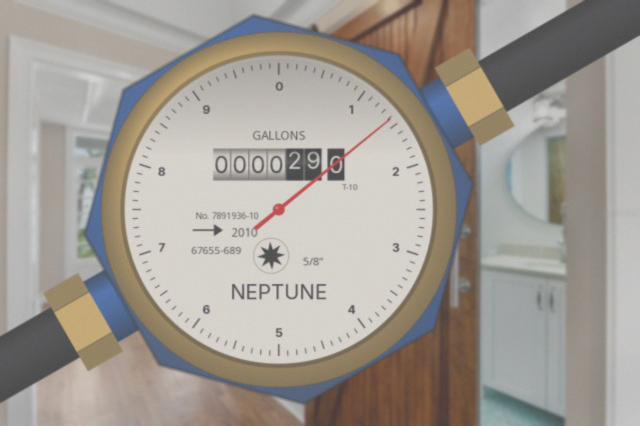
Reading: 291.4gal
